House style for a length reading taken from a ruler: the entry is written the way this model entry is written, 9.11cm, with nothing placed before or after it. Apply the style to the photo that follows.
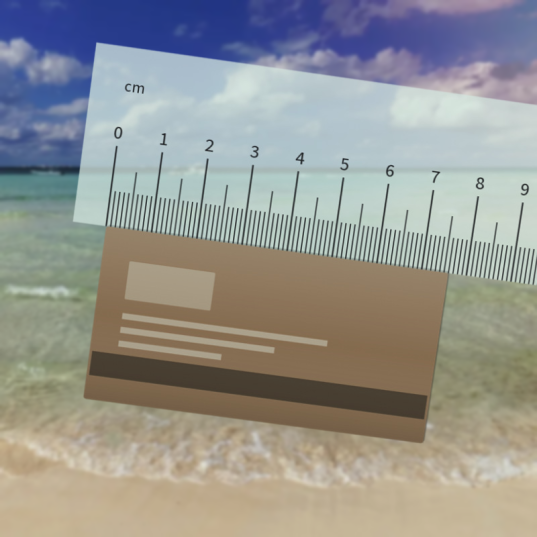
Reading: 7.6cm
